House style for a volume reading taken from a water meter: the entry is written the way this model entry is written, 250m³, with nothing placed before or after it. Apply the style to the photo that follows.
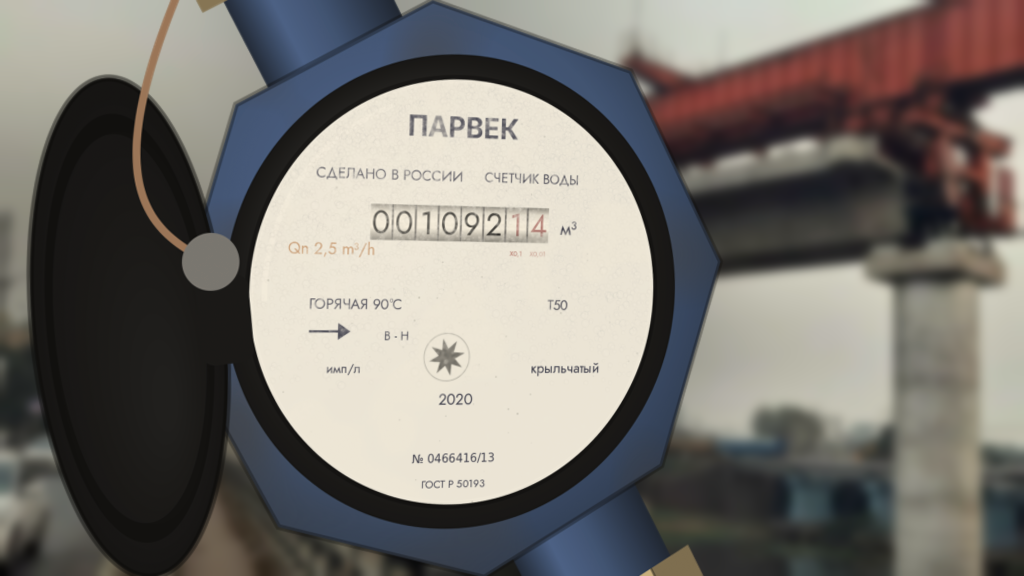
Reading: 1092.14m³
